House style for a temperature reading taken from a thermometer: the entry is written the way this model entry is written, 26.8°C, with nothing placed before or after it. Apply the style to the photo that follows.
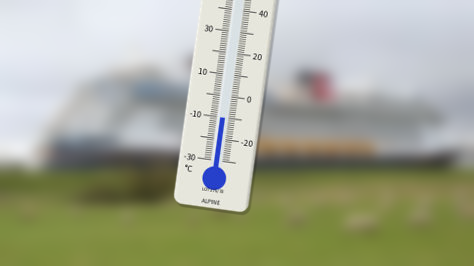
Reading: -10°C
